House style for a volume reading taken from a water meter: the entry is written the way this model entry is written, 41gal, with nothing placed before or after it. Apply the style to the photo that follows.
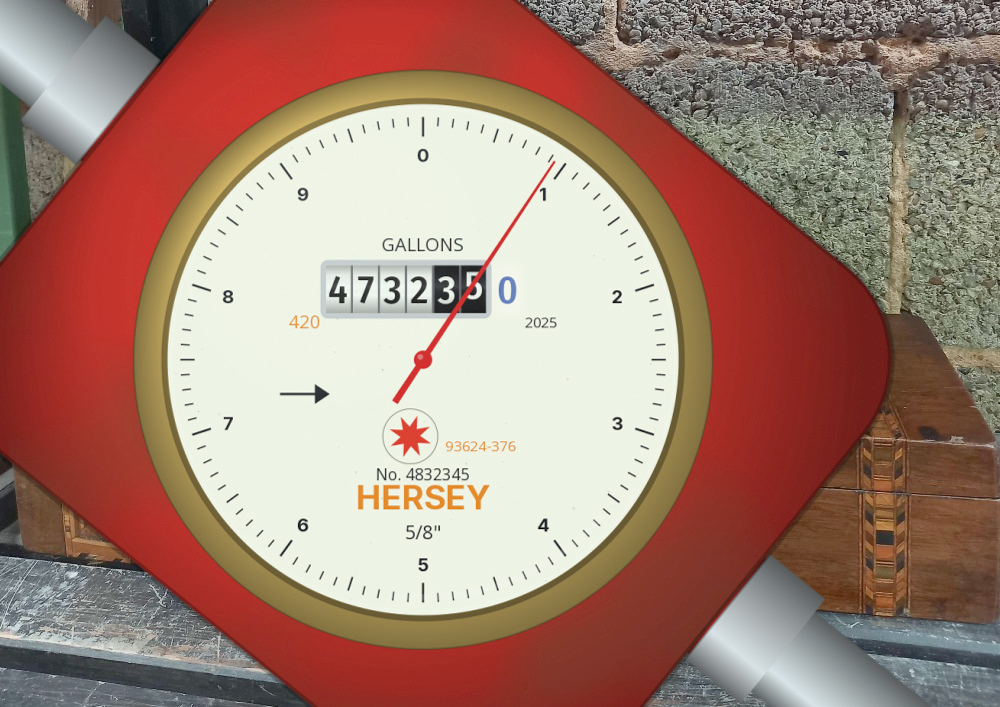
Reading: 4732350.9gal
